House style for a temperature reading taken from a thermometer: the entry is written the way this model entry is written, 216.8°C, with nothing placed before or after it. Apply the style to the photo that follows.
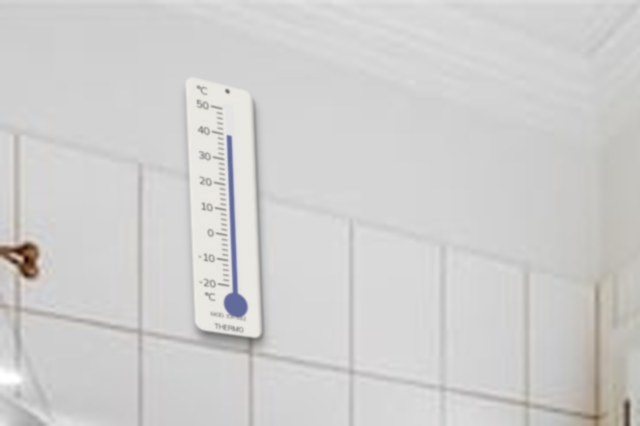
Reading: 40°C
